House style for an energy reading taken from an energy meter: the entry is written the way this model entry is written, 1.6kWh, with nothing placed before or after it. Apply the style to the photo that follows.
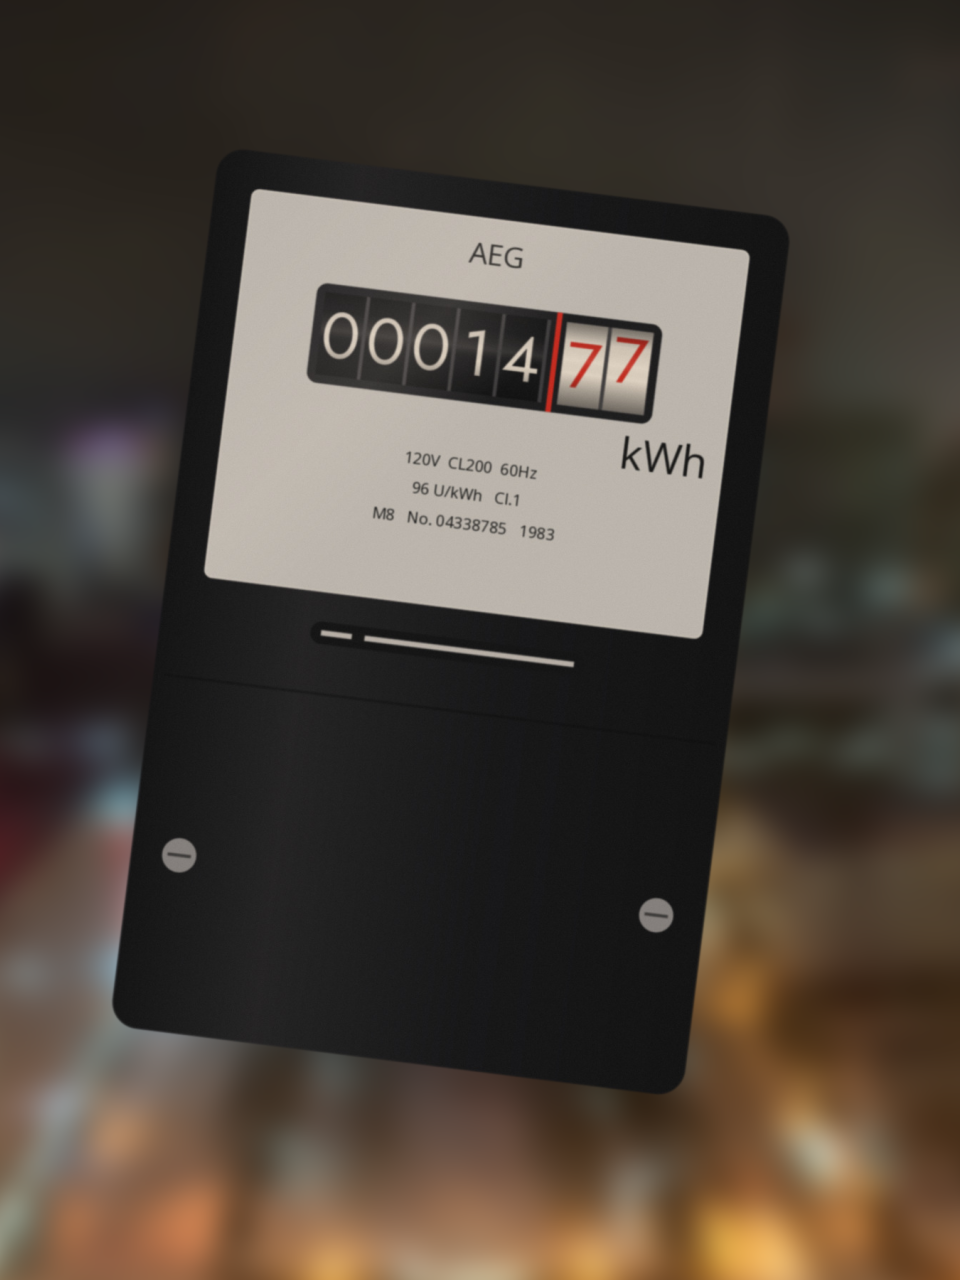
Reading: 14.77kWh
